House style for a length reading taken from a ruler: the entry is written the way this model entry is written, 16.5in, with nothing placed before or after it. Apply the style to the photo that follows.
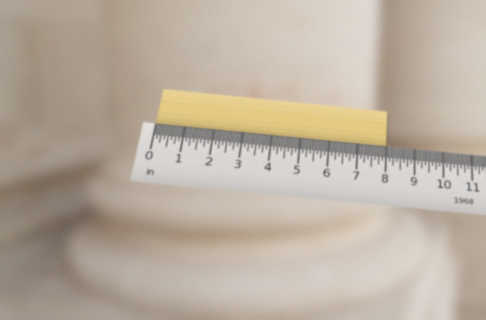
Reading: 8in
